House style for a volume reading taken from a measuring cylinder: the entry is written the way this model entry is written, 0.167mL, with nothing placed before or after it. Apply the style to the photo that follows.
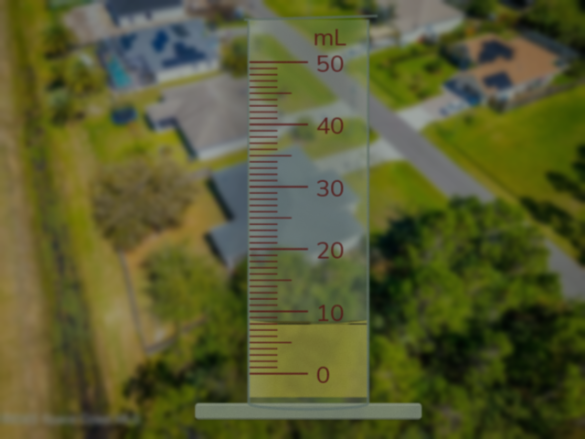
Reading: 8mL
